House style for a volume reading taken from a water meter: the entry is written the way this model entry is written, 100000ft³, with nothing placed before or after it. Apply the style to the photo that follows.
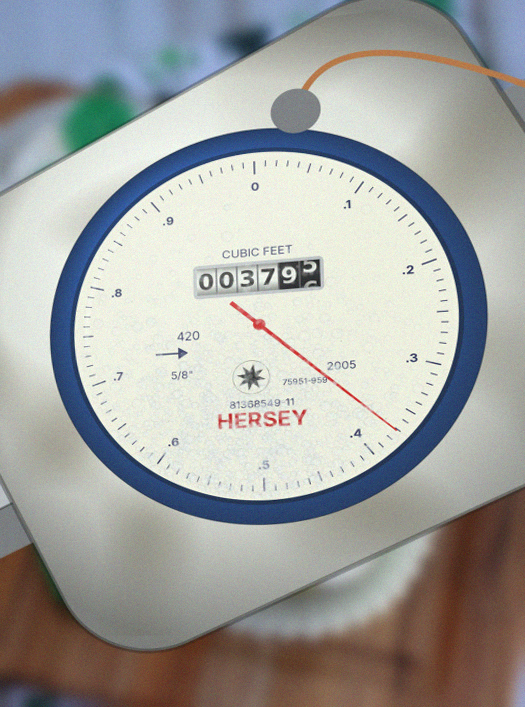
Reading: 3795.37ft³
